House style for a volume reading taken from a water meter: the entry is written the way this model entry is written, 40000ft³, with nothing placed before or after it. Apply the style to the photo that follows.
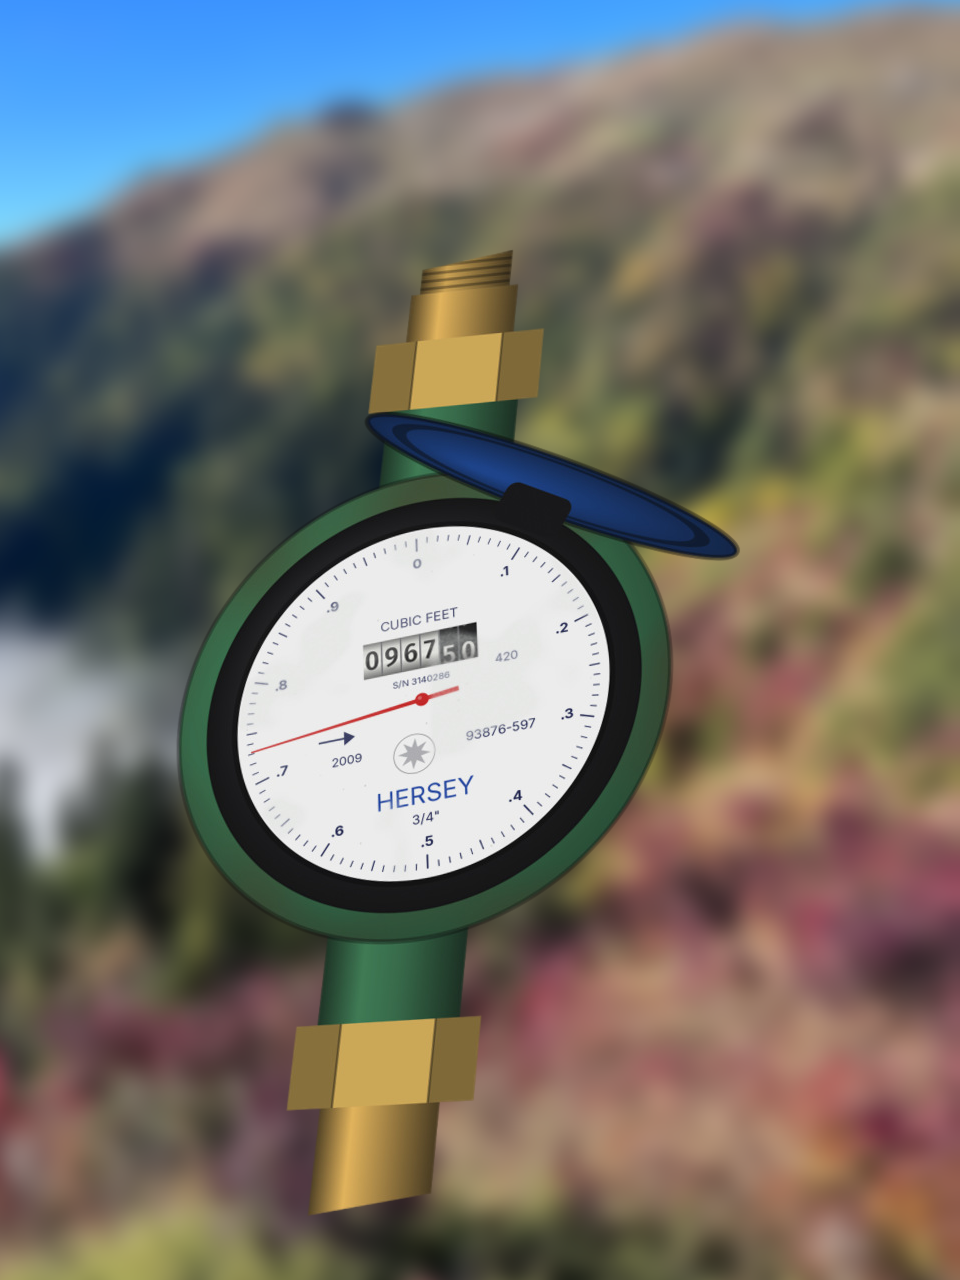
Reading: 96749.73ft³
